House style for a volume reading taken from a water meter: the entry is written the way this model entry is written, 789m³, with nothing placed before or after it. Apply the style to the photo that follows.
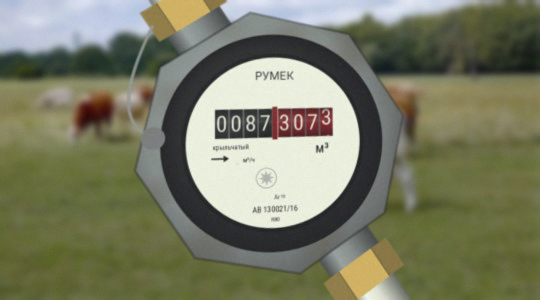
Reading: 87.3073m³
